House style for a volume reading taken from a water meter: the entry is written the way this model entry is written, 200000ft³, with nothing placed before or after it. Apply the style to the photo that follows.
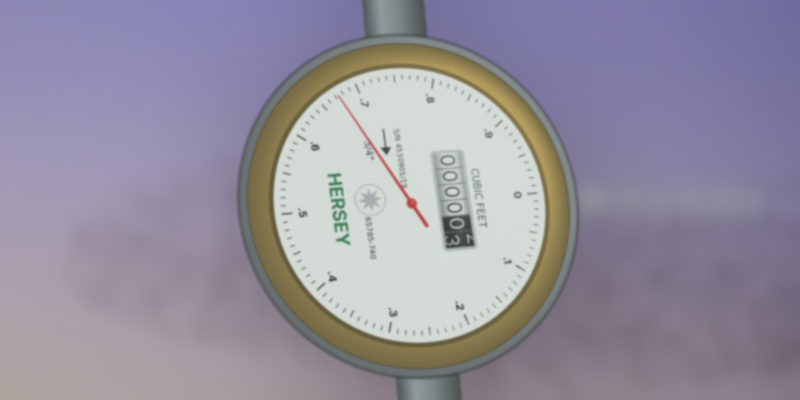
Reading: 2.67ft³
